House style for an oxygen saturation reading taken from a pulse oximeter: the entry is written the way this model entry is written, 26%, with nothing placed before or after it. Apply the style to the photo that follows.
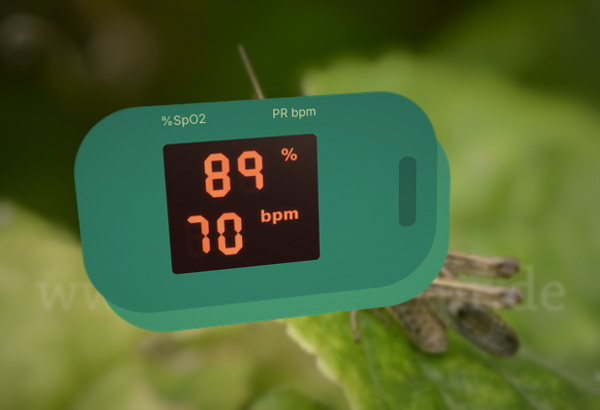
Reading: 89%
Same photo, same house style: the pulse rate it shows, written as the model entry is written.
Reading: 70bpm
